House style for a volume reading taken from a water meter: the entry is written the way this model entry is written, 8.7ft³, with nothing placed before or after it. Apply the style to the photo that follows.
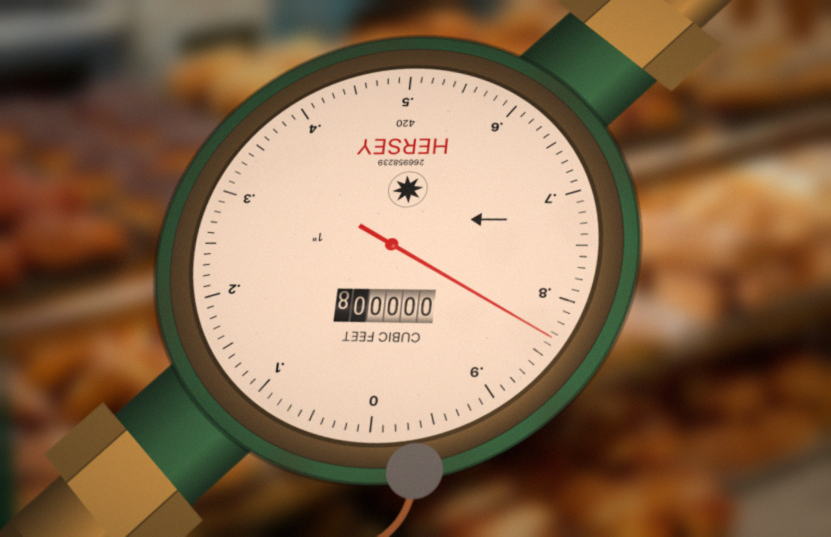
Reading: 7.83ft³
